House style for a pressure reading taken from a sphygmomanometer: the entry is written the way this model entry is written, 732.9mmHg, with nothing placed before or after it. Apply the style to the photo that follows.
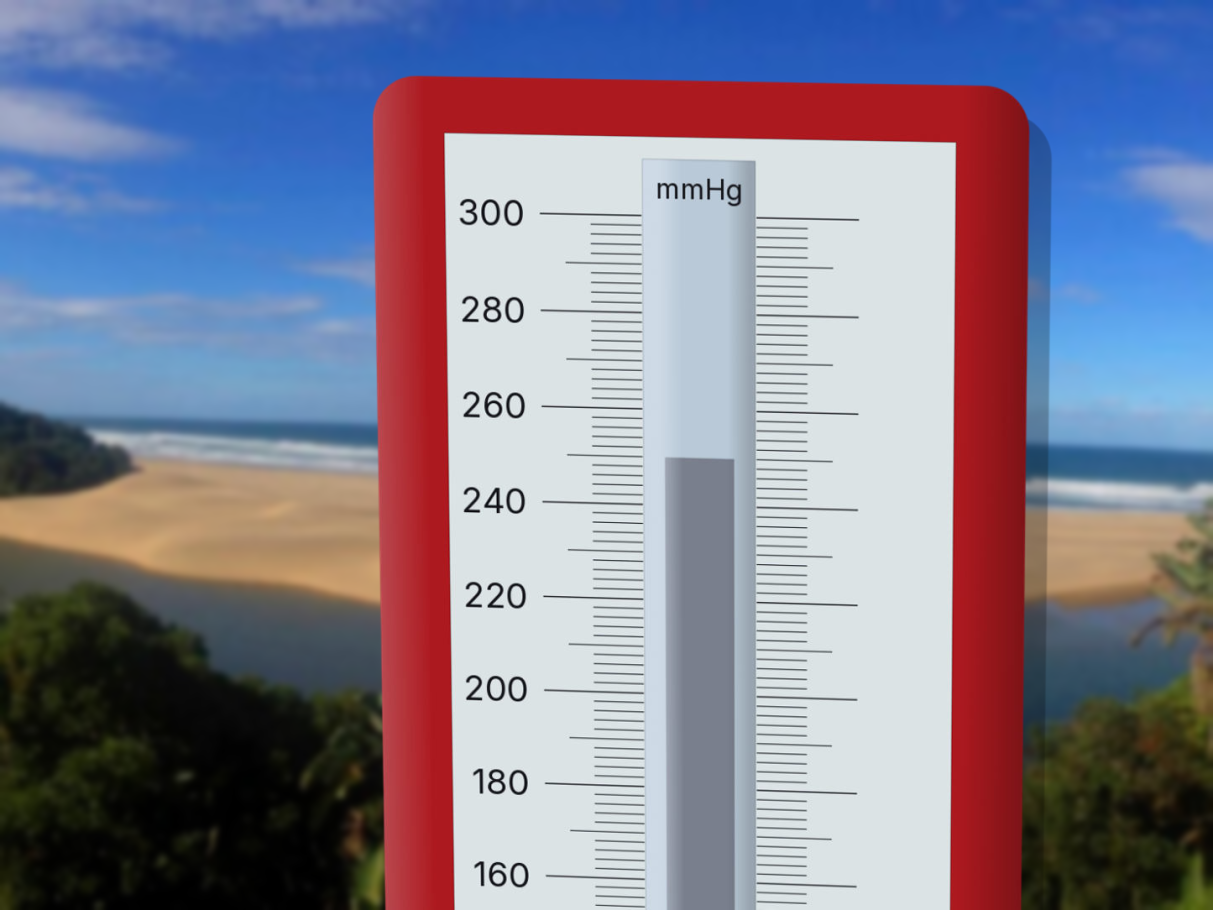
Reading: 250mmHg
